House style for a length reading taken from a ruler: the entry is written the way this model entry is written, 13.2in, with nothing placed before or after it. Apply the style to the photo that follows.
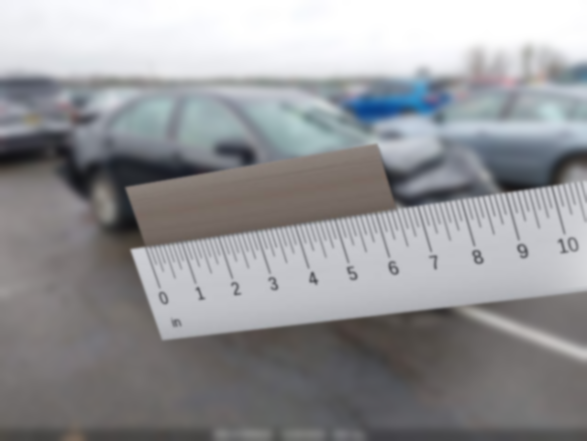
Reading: 6.5in
